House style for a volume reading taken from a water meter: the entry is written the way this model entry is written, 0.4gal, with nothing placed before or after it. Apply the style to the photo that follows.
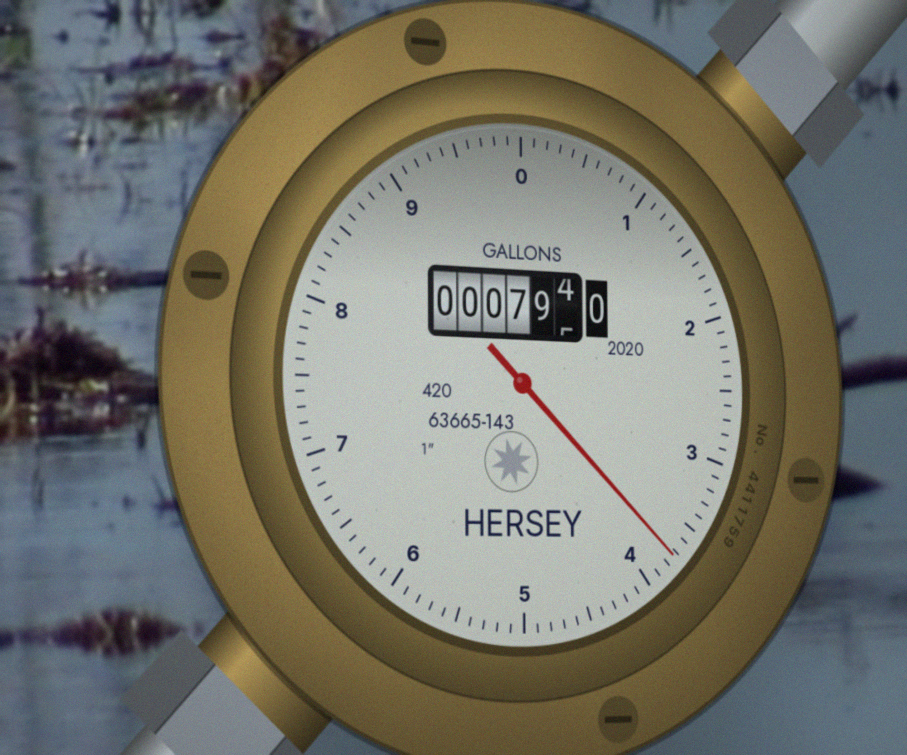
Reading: 7943.7gal
